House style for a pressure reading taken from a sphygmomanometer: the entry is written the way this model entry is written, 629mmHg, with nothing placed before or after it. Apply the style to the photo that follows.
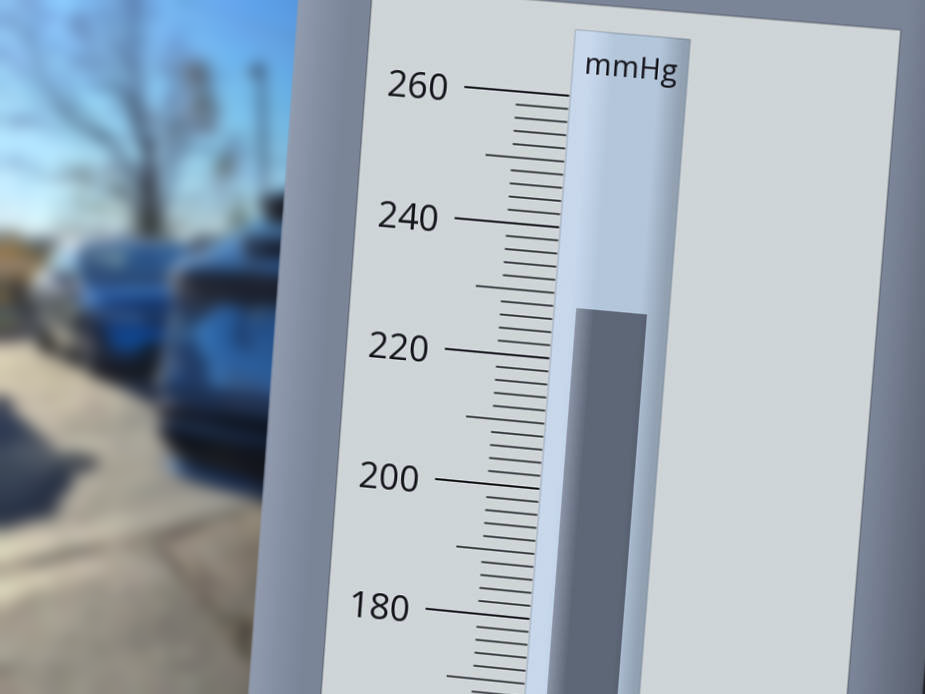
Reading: 228mmHg
